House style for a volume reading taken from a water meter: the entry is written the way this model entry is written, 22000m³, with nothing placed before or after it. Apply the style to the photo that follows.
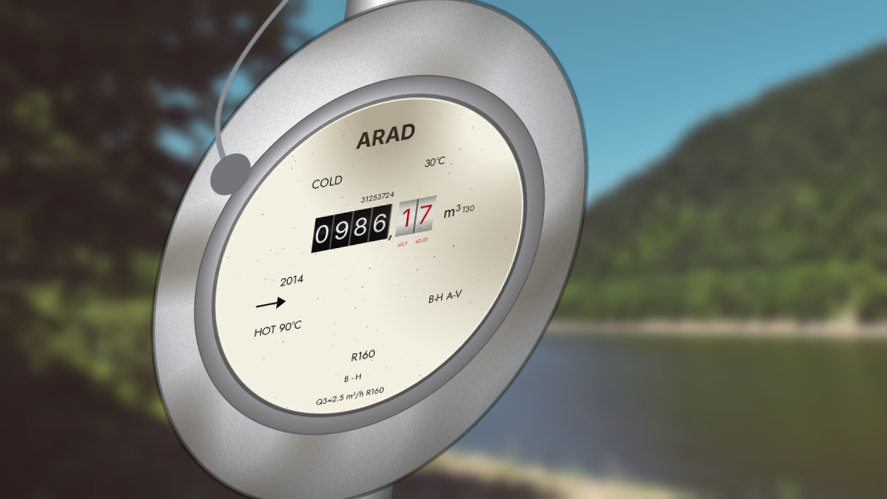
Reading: 986.17m³
